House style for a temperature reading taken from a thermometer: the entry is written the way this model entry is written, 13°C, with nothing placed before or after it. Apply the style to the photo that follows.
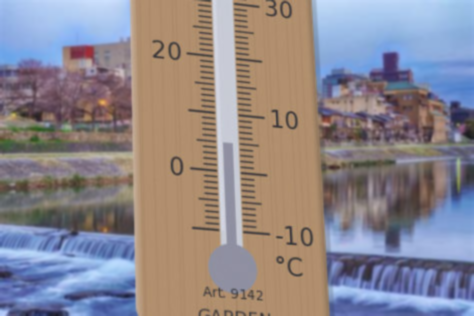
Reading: 5°C
